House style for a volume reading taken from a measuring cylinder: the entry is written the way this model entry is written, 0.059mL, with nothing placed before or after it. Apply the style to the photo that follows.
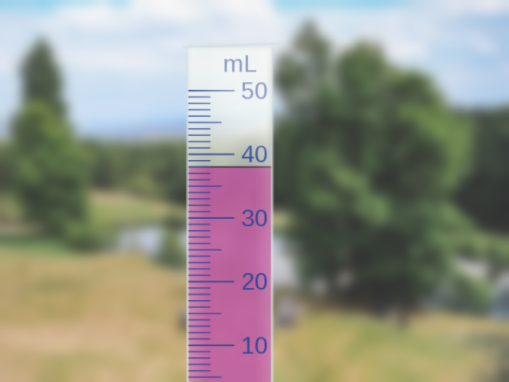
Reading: 38mL
